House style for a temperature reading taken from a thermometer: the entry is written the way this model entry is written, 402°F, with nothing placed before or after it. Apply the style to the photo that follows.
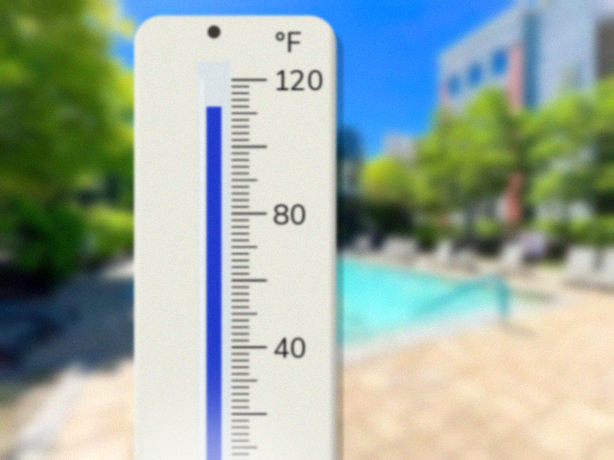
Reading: 112°F
